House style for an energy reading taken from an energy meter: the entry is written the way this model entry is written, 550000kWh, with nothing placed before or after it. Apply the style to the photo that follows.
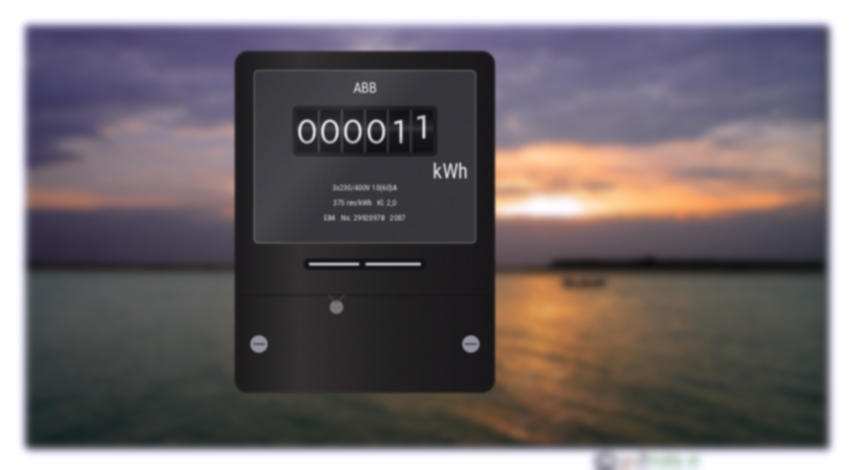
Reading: 11kWh
